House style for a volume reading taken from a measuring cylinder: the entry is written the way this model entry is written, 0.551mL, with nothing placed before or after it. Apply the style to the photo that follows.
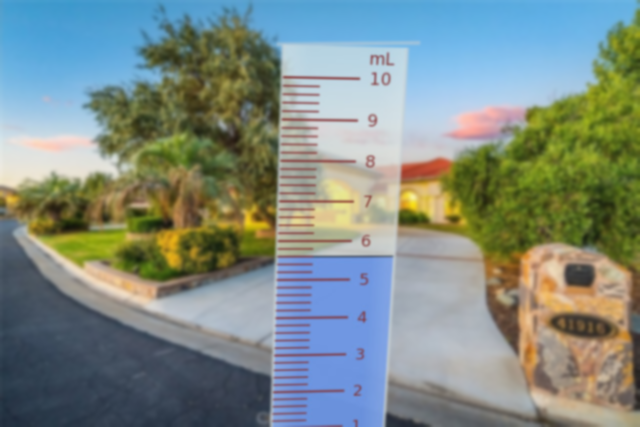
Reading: 5.6mL
